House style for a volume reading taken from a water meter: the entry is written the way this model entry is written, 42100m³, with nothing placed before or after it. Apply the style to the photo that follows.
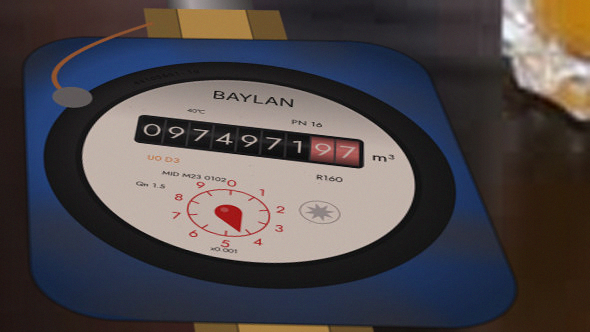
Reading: 974971.974m³
